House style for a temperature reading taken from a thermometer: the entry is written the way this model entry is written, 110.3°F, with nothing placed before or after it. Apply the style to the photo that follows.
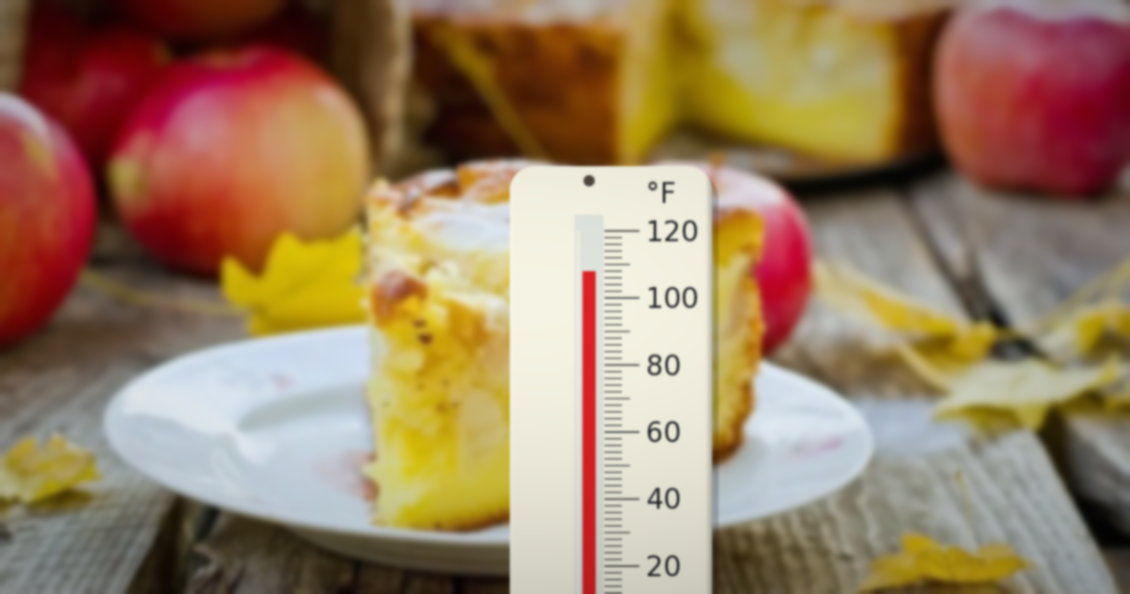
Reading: 108°F
